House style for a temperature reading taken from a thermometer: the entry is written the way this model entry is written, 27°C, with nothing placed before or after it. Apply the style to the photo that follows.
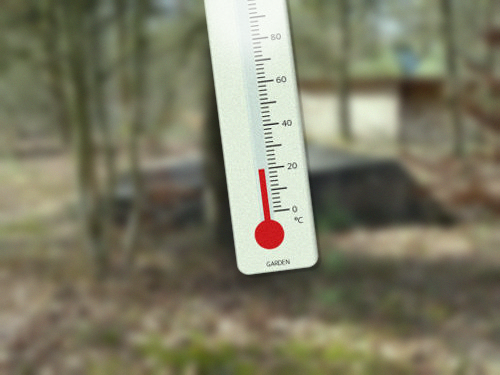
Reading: 20°C
